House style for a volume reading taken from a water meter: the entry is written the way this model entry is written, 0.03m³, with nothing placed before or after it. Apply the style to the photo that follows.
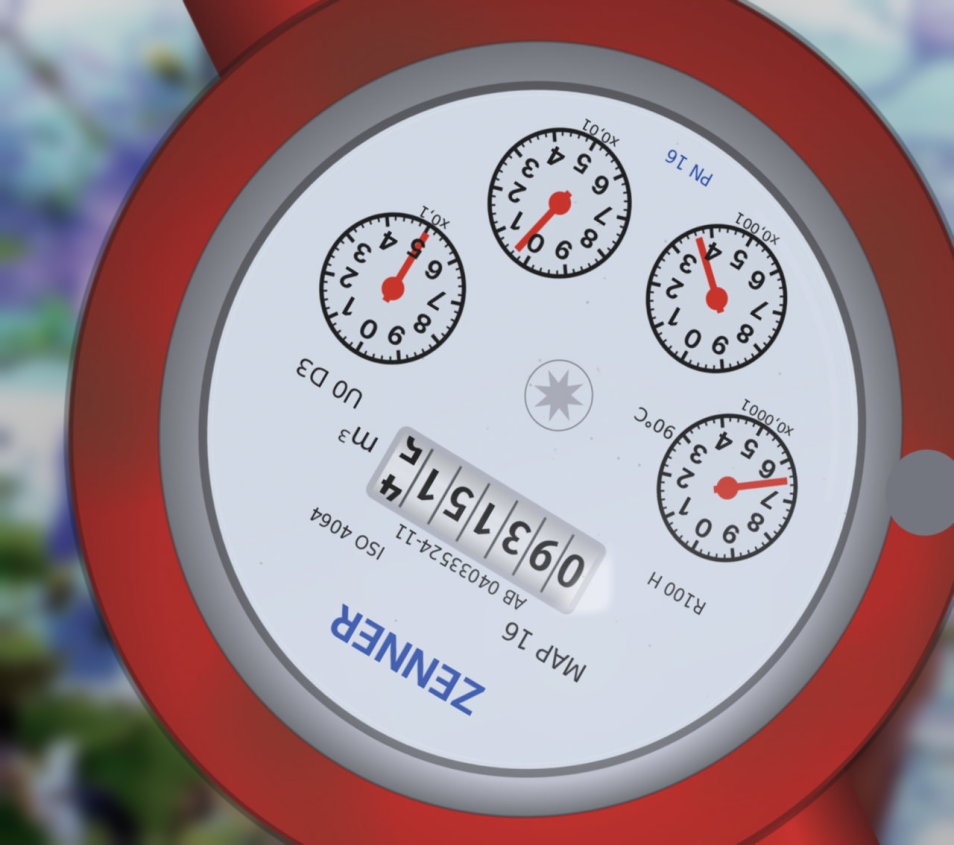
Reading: 931514.5036m³
